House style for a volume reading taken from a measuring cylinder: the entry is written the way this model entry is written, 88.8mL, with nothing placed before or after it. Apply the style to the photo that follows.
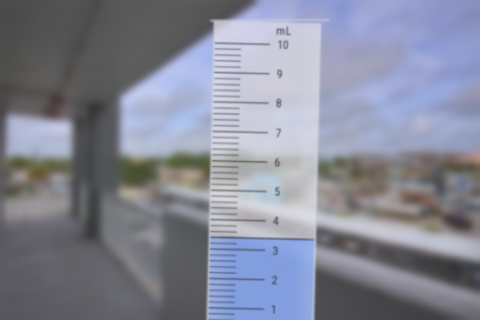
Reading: 3.4mL
